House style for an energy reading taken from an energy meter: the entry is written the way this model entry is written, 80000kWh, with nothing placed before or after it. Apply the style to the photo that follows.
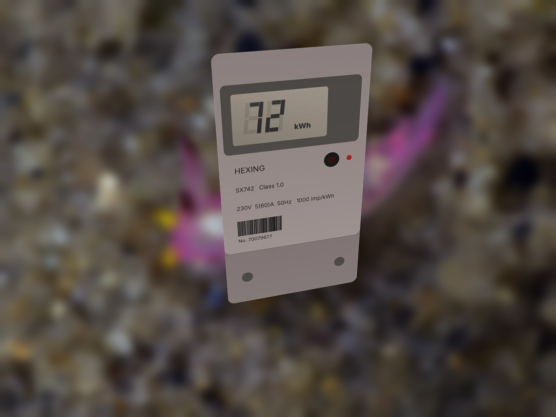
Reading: 72kWh
